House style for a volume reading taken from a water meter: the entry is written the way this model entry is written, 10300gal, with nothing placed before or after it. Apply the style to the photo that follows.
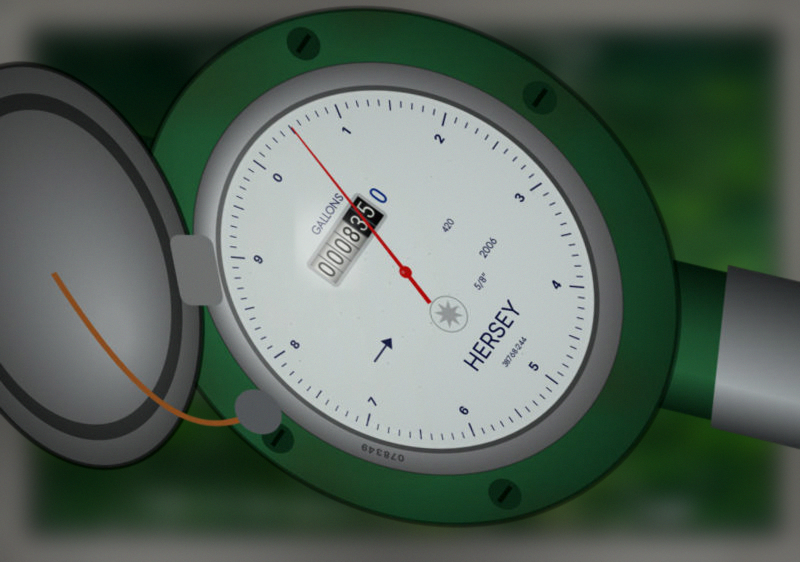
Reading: 8350.5gal
